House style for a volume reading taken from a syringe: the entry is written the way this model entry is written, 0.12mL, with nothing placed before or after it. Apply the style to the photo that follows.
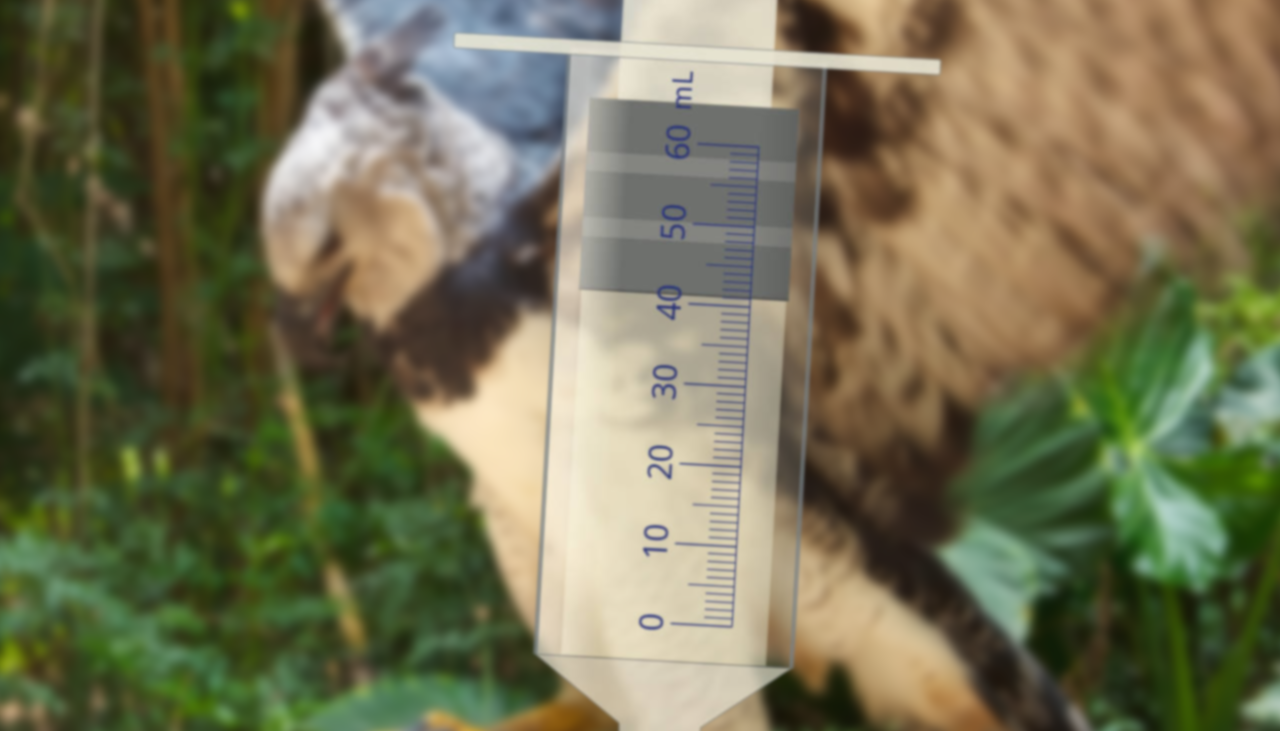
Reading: 41mL
